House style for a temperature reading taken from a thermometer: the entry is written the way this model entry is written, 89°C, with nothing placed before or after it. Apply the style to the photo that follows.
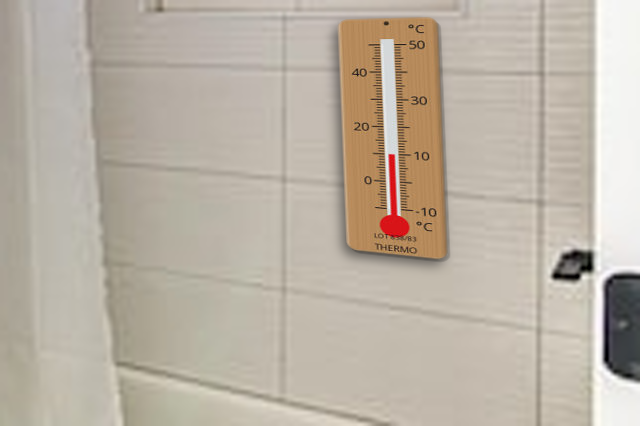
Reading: 10°C
